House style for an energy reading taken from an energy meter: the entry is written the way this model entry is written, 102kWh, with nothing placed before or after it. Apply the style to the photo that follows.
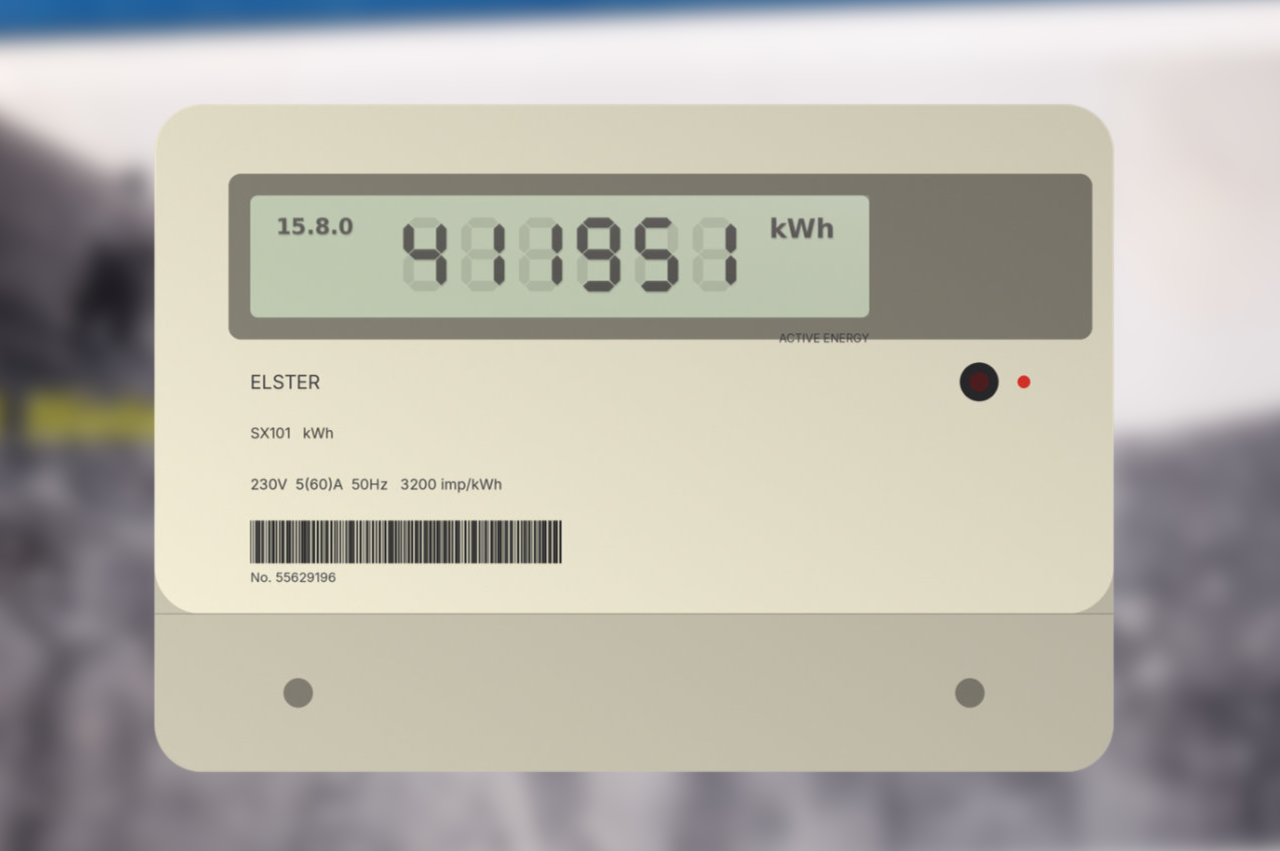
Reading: 411951kWh
